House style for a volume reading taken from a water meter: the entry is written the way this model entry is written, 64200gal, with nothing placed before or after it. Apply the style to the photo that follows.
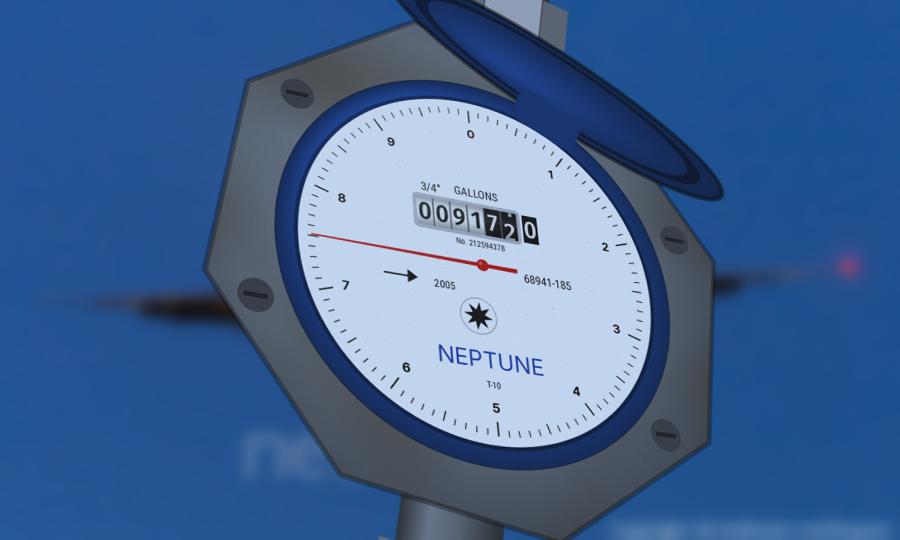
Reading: 91717.5gal
